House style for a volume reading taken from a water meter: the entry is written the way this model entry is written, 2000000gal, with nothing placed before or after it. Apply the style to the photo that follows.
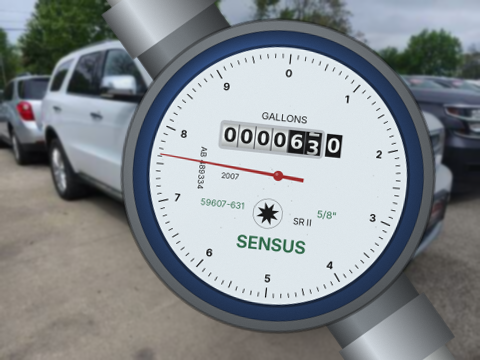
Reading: 627.6gal
